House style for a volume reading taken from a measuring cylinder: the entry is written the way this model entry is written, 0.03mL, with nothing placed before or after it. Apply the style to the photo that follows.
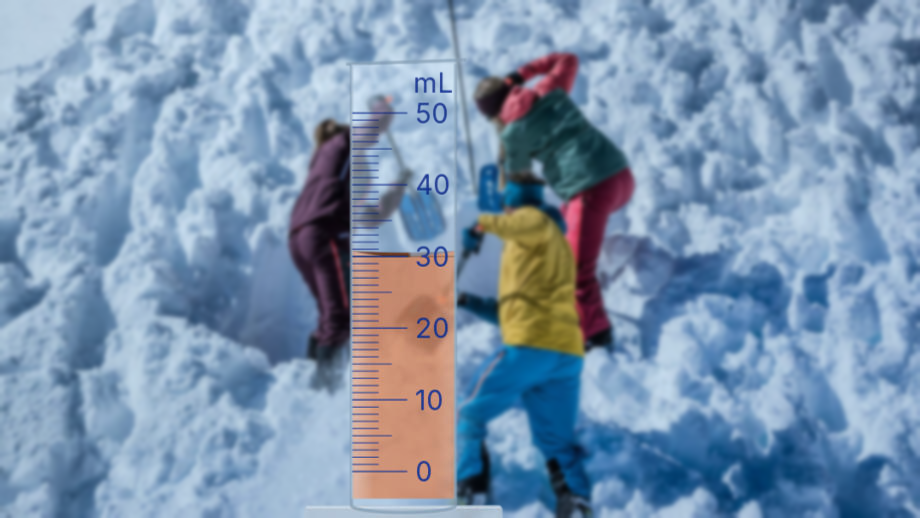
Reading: 30mL
